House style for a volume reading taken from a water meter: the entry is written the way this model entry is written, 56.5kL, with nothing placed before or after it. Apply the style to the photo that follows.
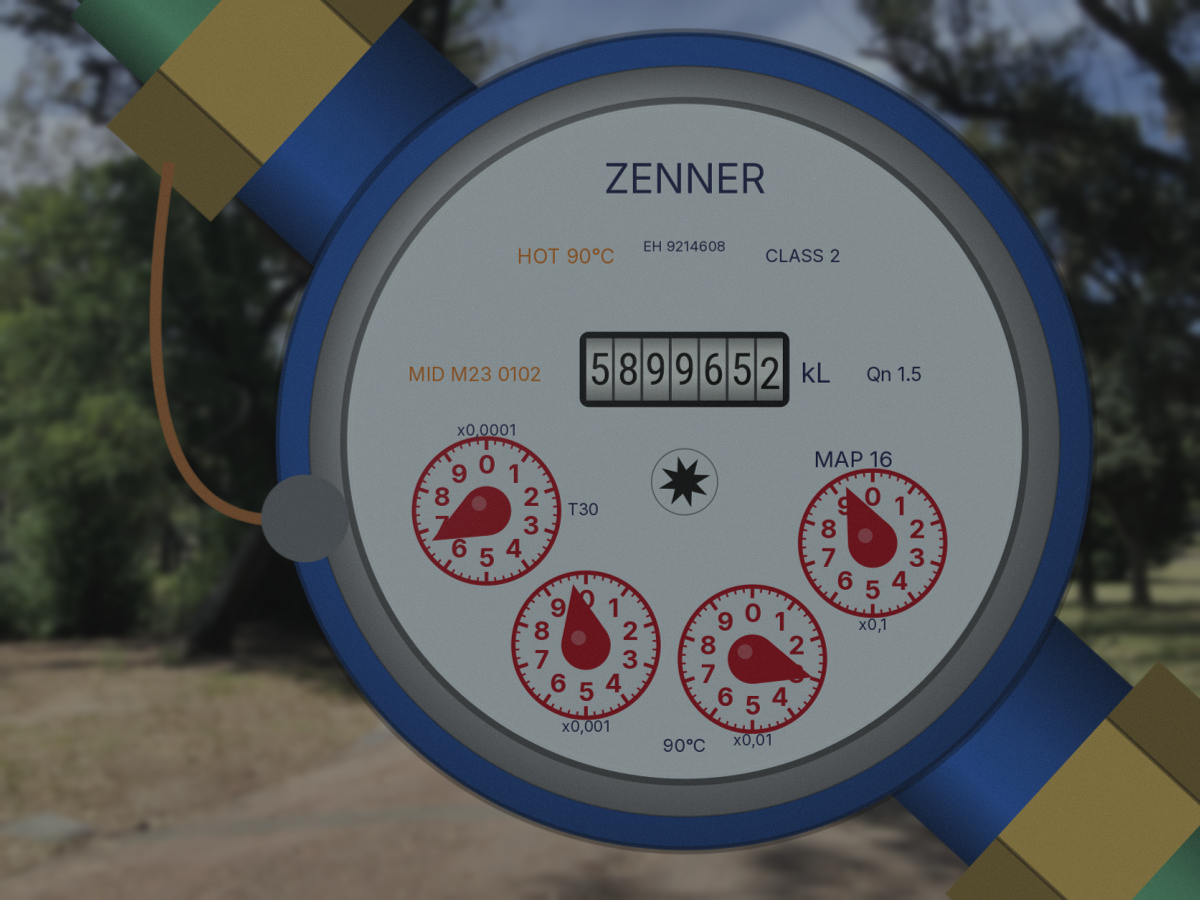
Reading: 5899651.9296kL
